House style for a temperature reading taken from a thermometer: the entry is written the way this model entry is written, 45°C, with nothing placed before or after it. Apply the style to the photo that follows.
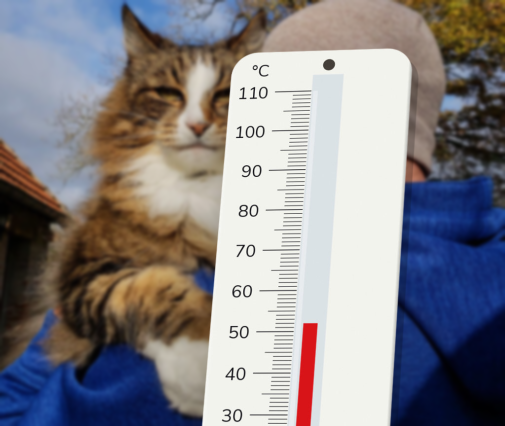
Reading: 52°C
